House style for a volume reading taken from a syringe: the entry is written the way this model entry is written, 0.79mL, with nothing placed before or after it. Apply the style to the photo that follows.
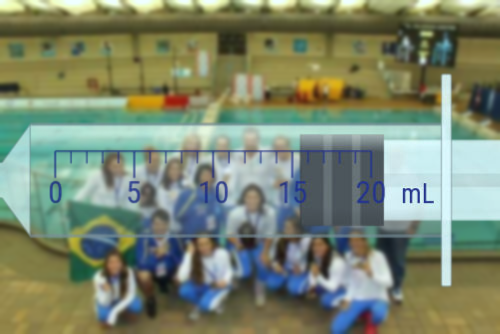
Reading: 15.5mL
